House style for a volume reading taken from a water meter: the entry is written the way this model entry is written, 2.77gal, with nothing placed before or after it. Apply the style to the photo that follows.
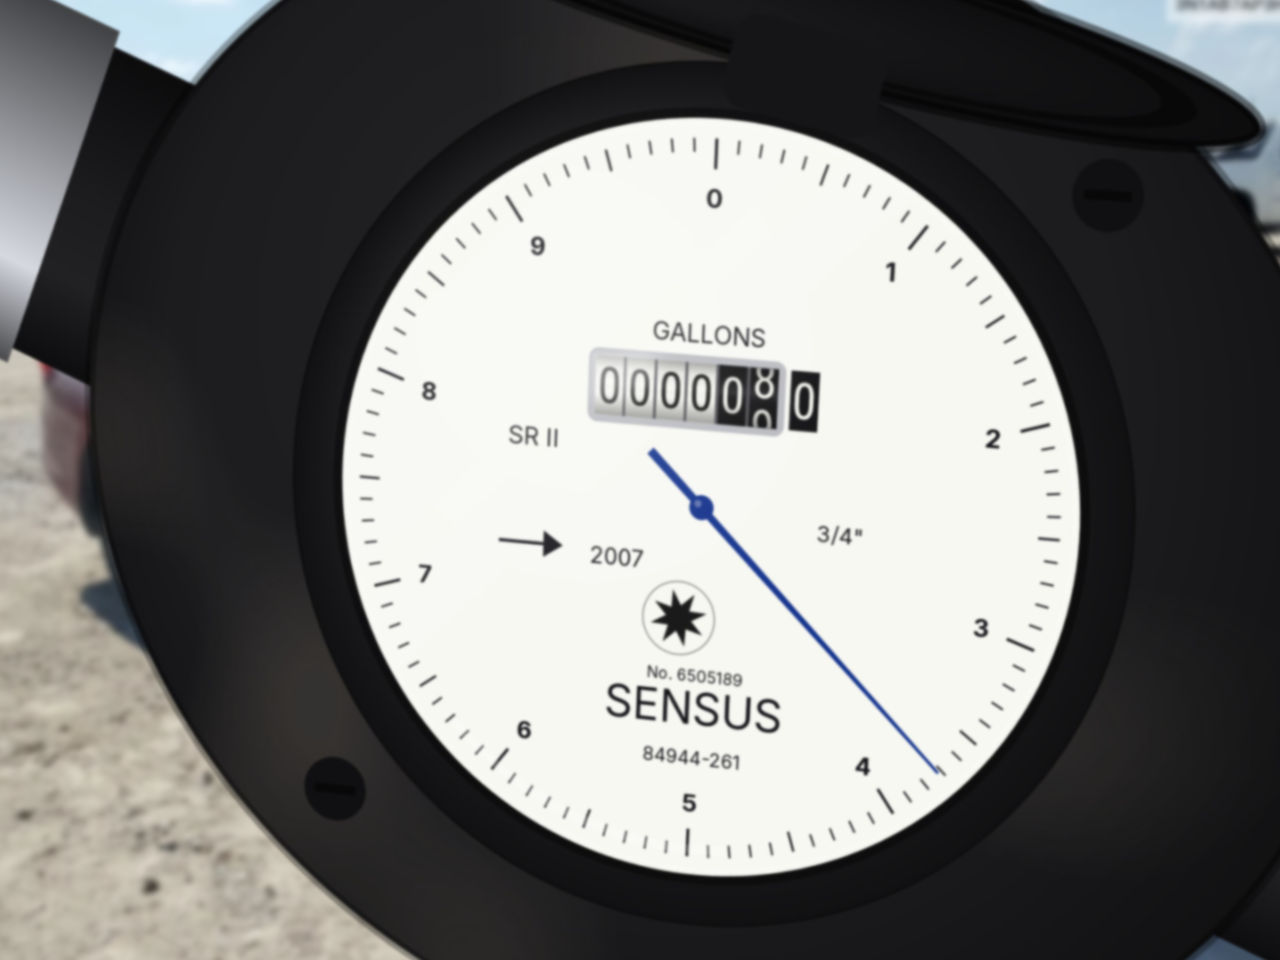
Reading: 83.7gal
